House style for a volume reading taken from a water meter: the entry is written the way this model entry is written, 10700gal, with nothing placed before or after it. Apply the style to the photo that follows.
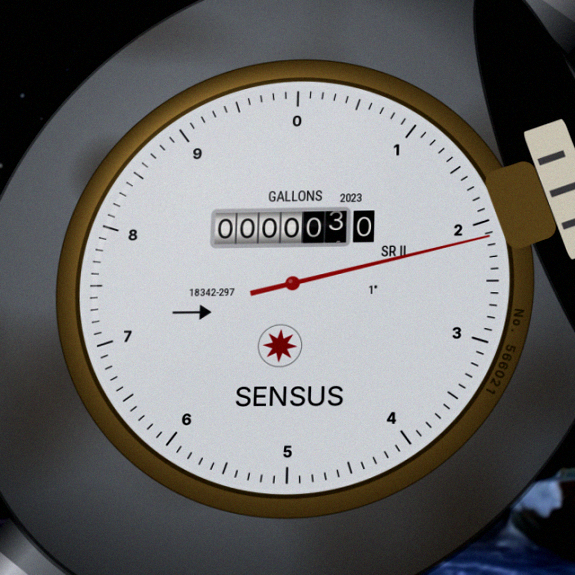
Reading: 32.1gal
